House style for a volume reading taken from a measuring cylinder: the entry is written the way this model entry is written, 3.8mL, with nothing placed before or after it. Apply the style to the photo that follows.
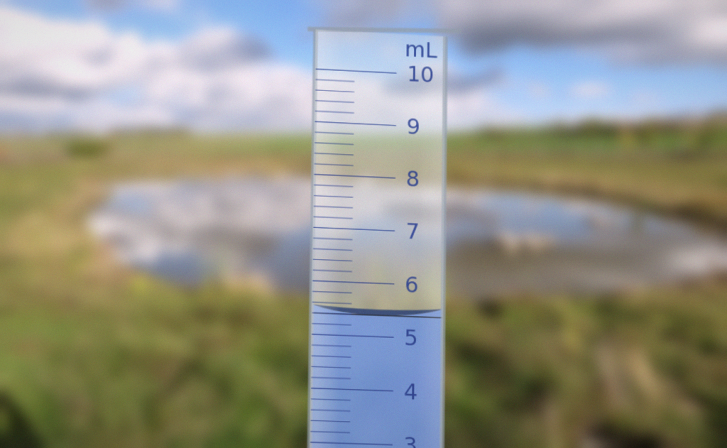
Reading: 5.4mL
